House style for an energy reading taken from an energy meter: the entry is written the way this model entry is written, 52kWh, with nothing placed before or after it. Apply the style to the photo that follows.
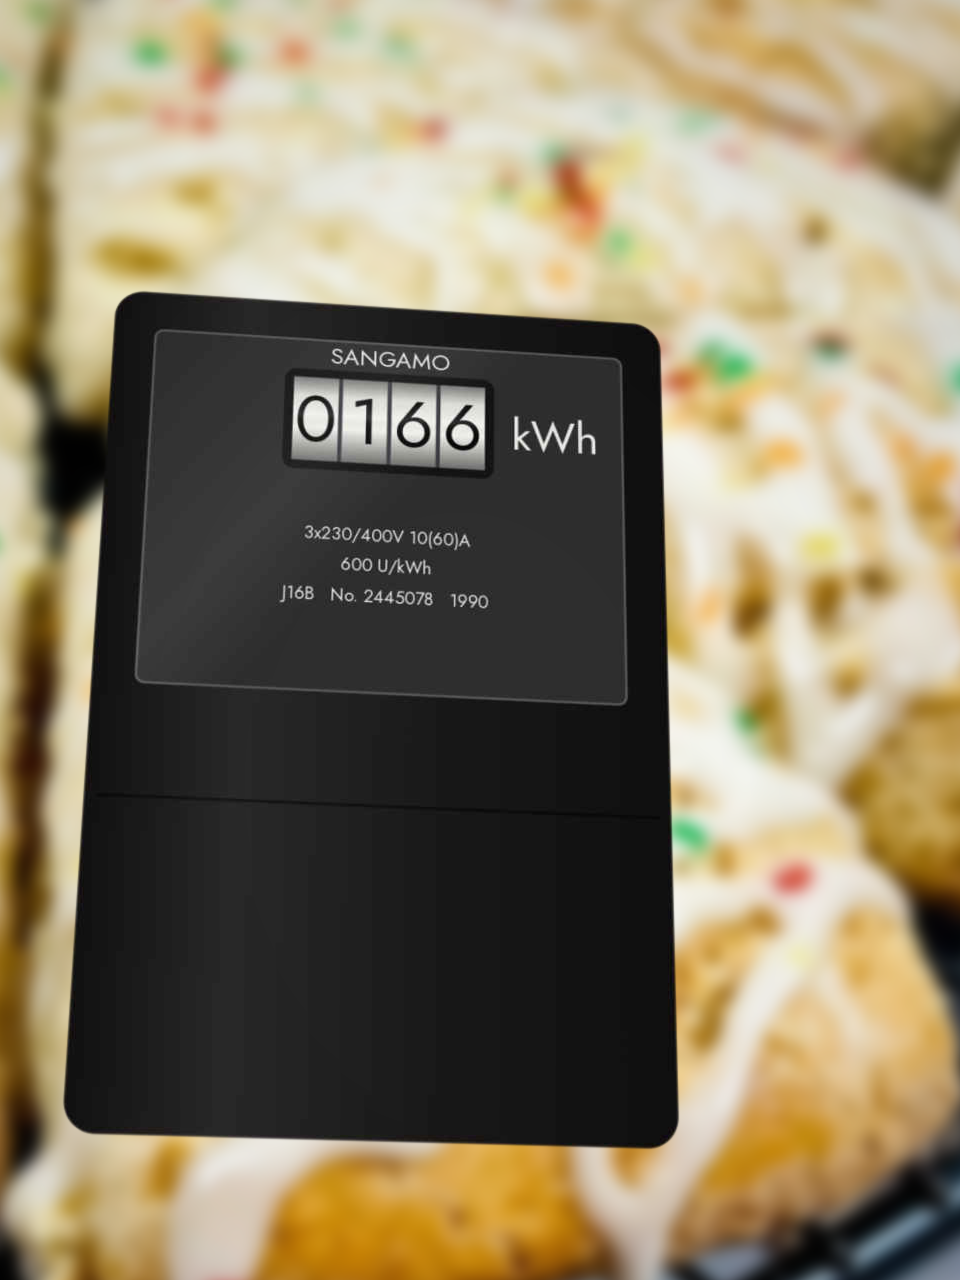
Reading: 166kWh
